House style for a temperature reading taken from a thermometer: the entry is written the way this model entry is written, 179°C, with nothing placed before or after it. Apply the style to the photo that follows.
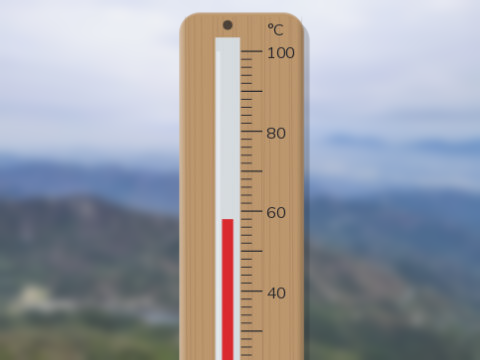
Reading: 58°C
